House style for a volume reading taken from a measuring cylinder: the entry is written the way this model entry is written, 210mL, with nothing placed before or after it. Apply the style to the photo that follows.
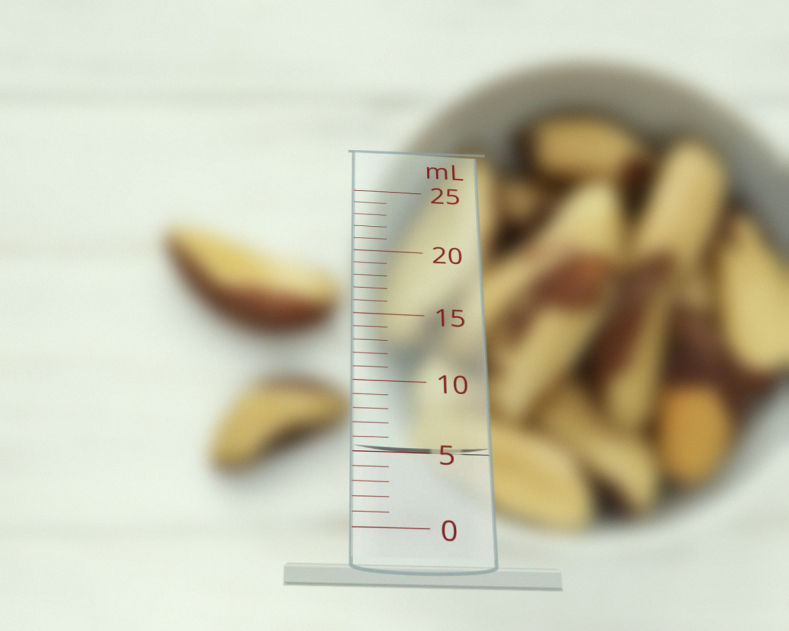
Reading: 5mL
